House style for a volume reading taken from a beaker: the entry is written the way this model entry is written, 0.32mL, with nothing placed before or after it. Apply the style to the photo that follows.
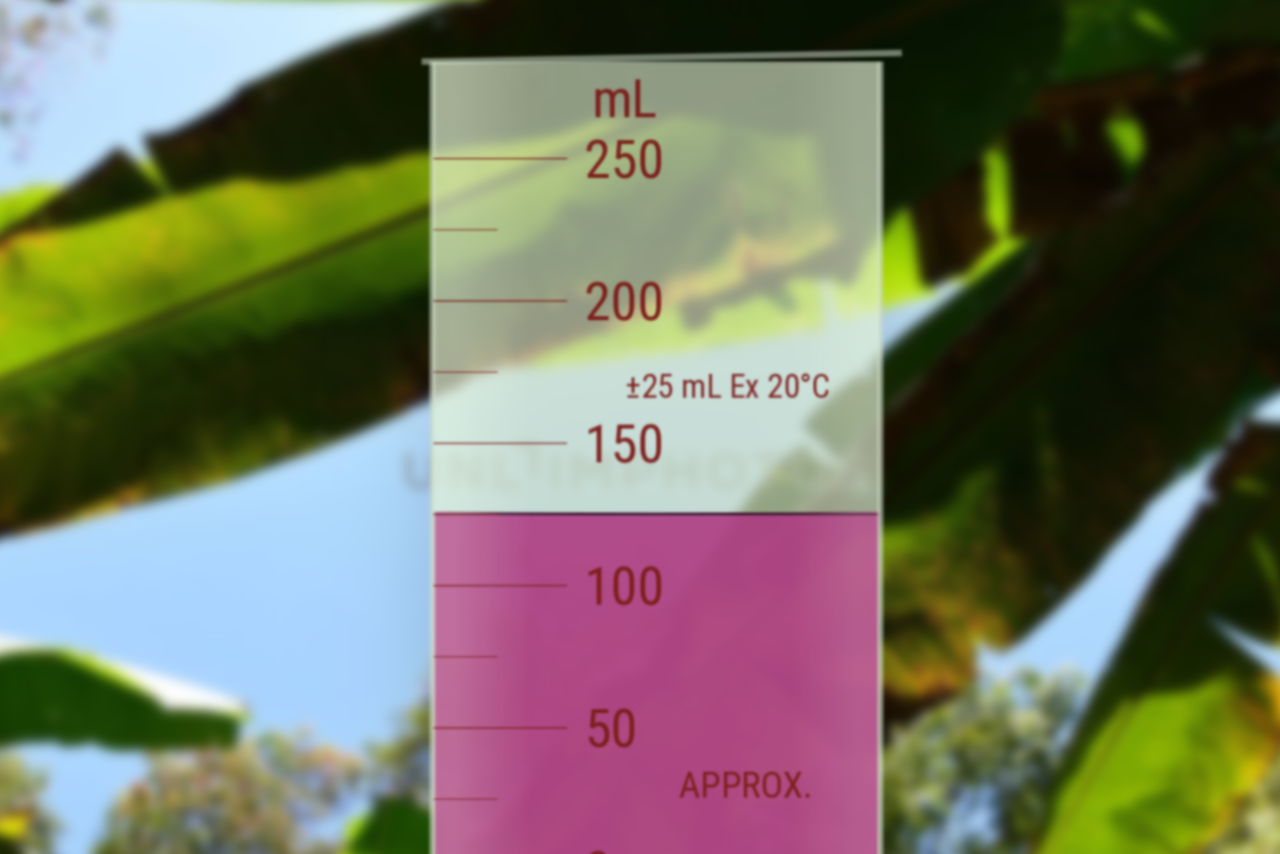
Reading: 125mL
